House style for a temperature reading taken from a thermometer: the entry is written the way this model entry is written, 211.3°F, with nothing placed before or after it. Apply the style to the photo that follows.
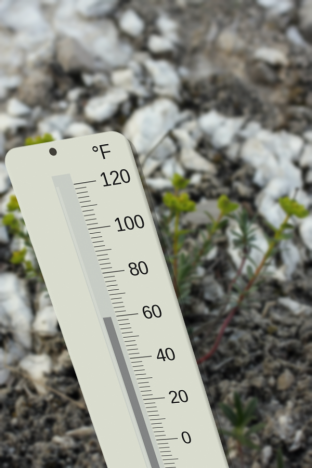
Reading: 60°F
